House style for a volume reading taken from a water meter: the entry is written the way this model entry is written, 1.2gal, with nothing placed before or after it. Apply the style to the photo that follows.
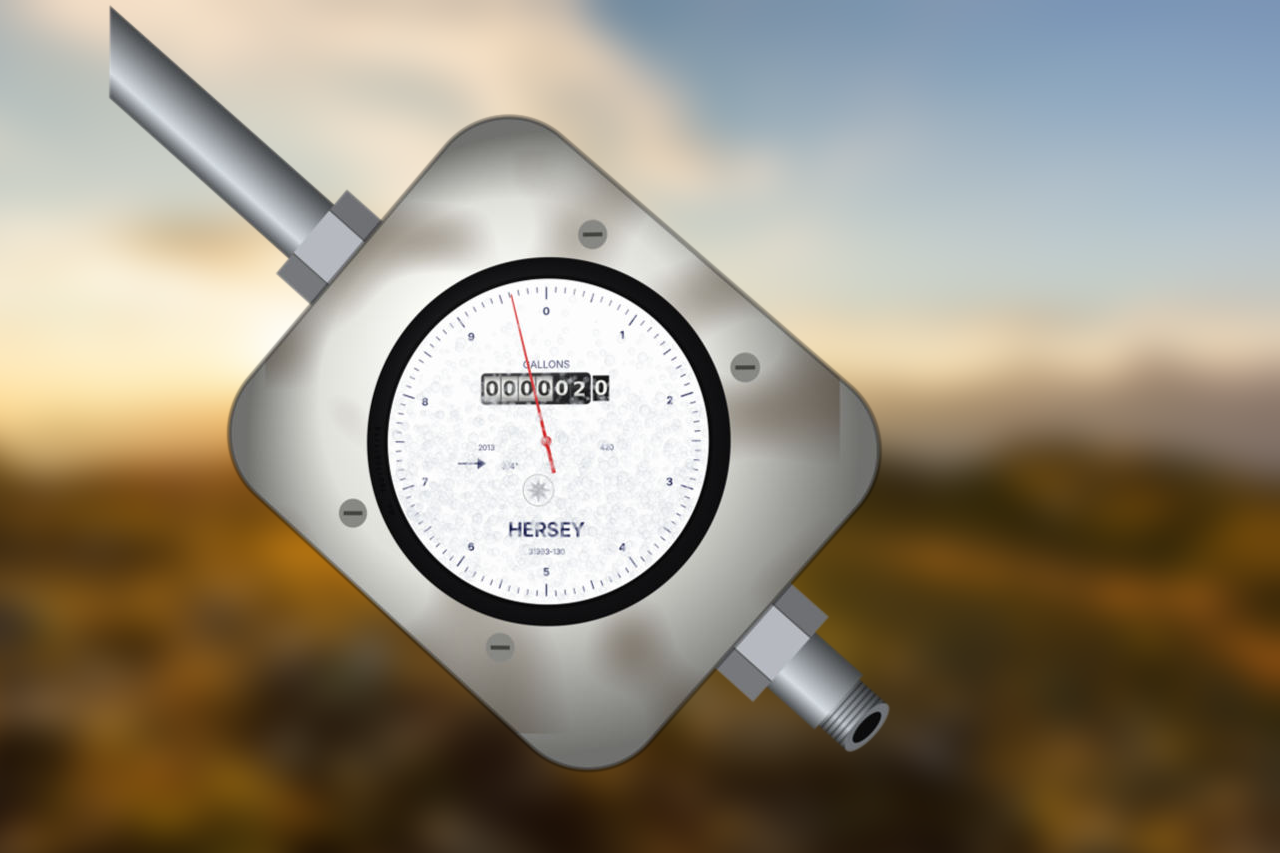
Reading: 19.6gal
